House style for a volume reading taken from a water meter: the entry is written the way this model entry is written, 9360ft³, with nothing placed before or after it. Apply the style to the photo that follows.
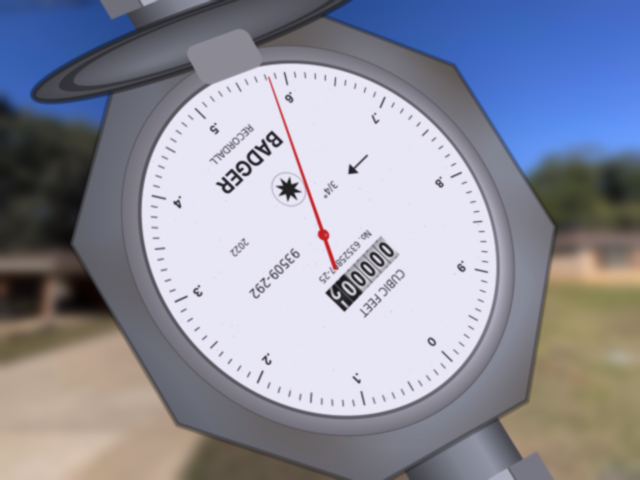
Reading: 1.58ft³
